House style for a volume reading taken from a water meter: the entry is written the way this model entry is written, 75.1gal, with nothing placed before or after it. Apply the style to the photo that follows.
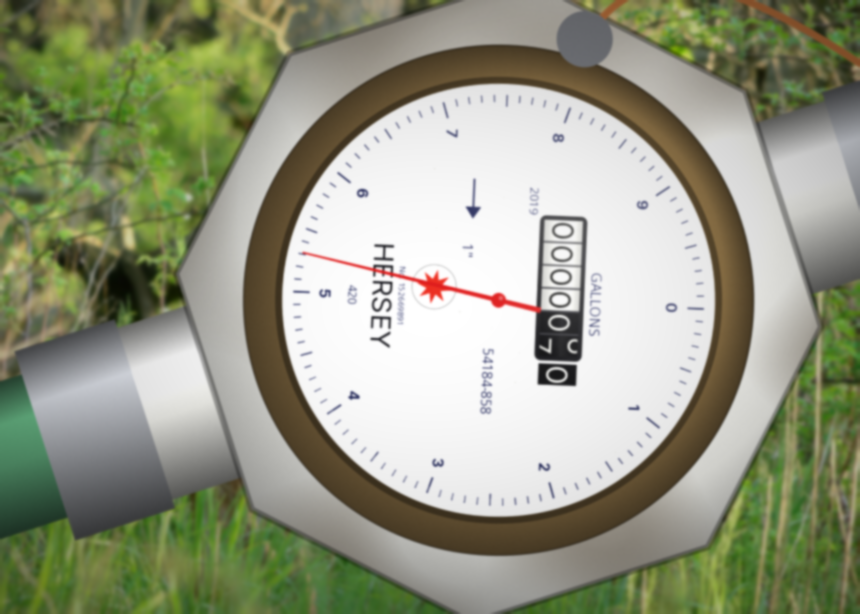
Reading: 65.3gal
